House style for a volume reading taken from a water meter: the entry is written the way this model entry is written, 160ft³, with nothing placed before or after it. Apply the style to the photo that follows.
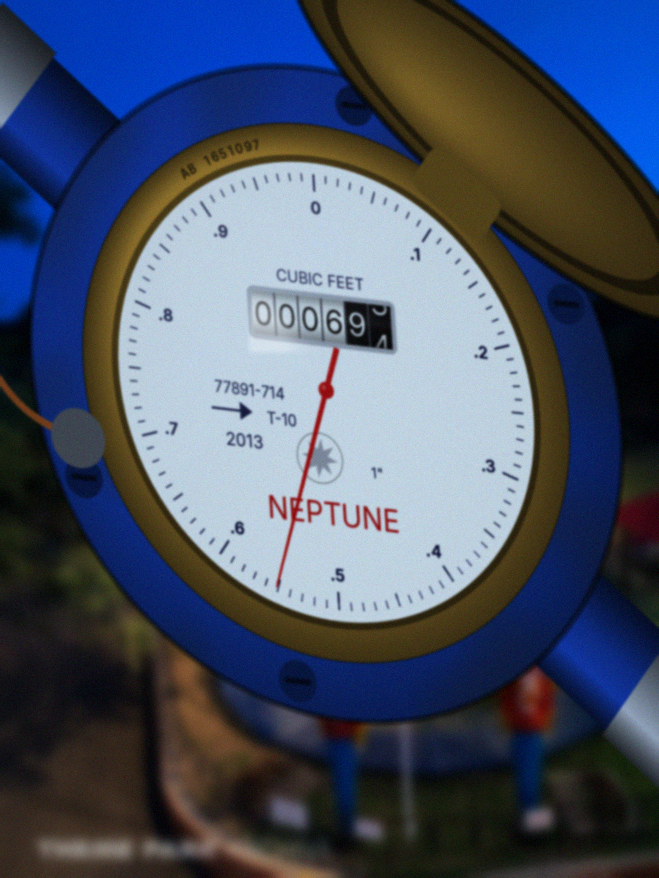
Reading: 693.55ft³
